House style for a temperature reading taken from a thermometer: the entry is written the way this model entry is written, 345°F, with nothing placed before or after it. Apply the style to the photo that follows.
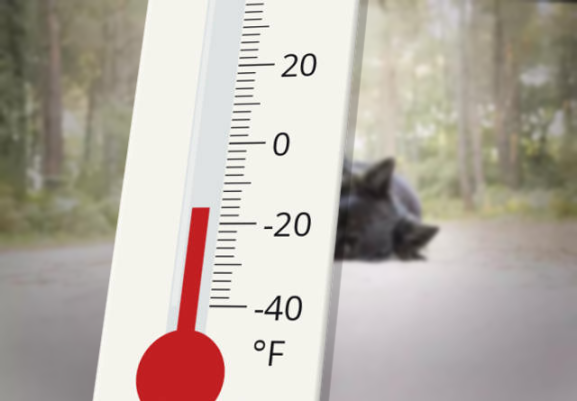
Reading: -16°F
